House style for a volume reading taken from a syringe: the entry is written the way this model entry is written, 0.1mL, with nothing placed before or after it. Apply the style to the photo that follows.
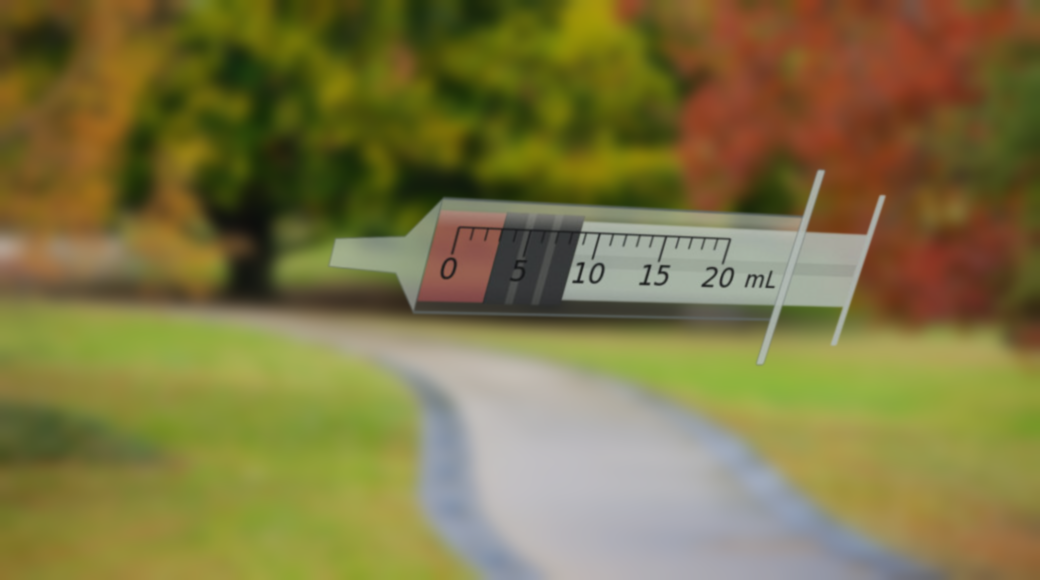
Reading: 3mL
